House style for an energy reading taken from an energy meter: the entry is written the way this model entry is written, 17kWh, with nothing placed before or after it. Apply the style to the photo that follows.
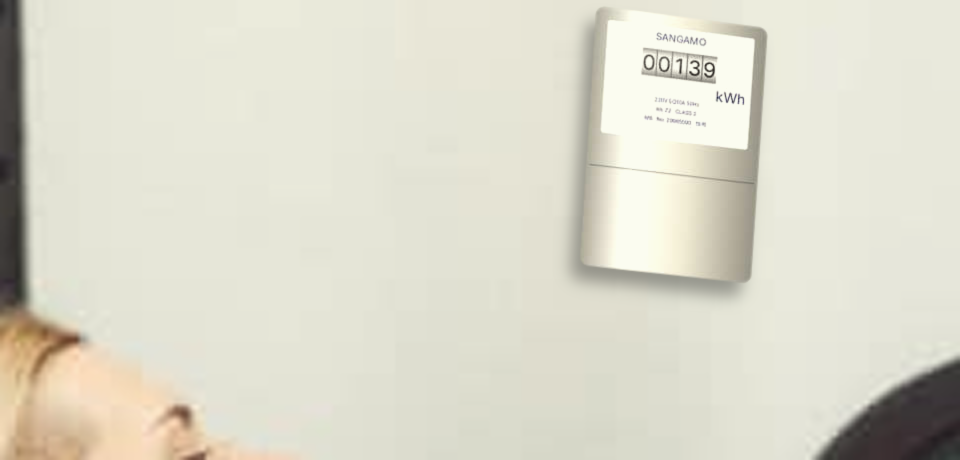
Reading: 139kWh
